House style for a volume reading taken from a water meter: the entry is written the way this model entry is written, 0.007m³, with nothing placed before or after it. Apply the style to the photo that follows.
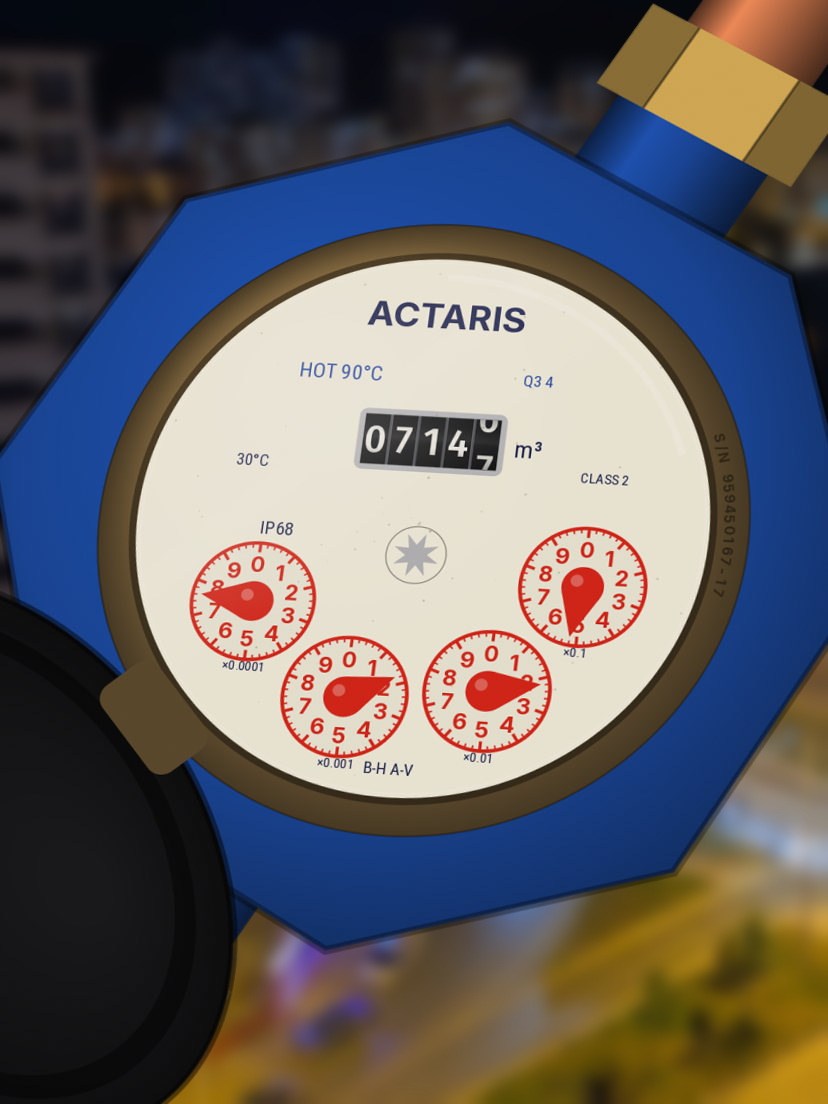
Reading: 7146.5217m³
